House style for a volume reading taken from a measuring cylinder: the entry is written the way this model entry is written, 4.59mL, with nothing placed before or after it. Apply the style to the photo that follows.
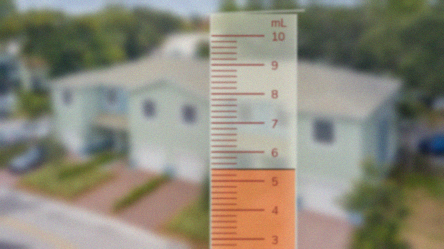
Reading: 5.4mL
